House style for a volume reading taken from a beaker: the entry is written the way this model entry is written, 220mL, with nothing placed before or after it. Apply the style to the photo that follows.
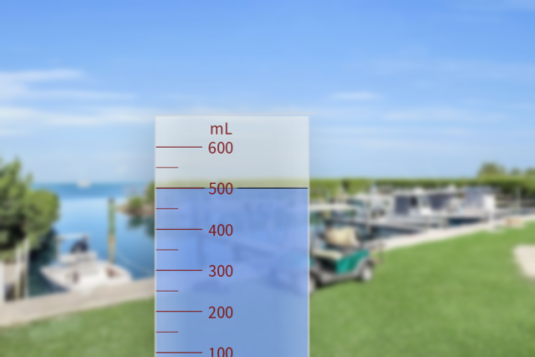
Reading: 500mL
